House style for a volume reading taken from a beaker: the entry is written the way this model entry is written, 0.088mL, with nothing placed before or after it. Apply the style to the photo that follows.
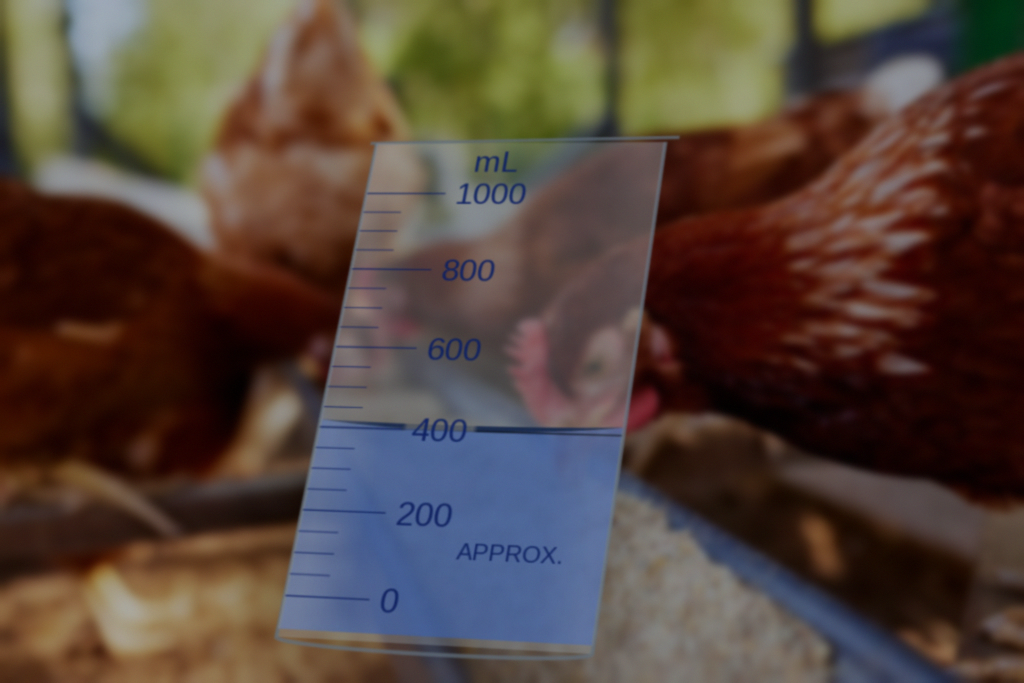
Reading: 400mL
